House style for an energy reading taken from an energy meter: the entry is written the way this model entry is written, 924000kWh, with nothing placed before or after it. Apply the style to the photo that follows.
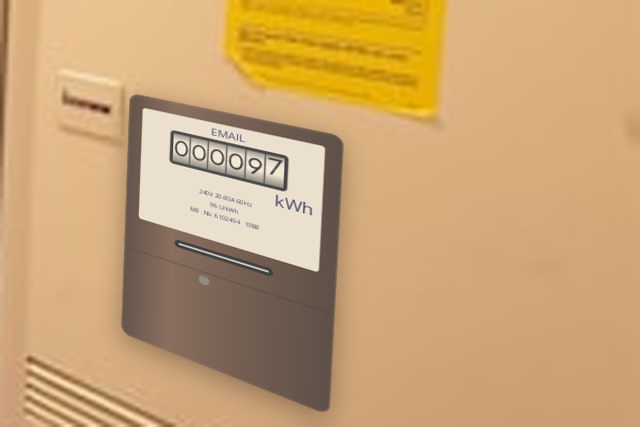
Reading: 97kWh
